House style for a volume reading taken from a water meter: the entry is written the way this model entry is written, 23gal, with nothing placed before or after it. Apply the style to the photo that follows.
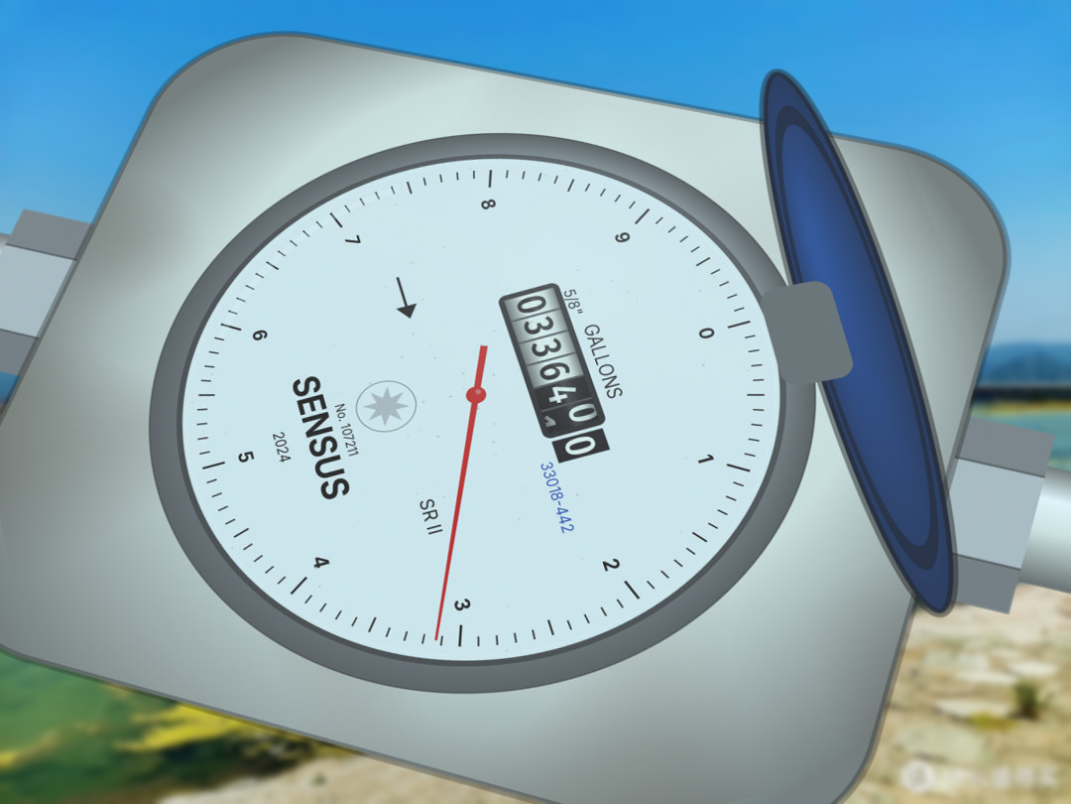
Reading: 336403.1gal
